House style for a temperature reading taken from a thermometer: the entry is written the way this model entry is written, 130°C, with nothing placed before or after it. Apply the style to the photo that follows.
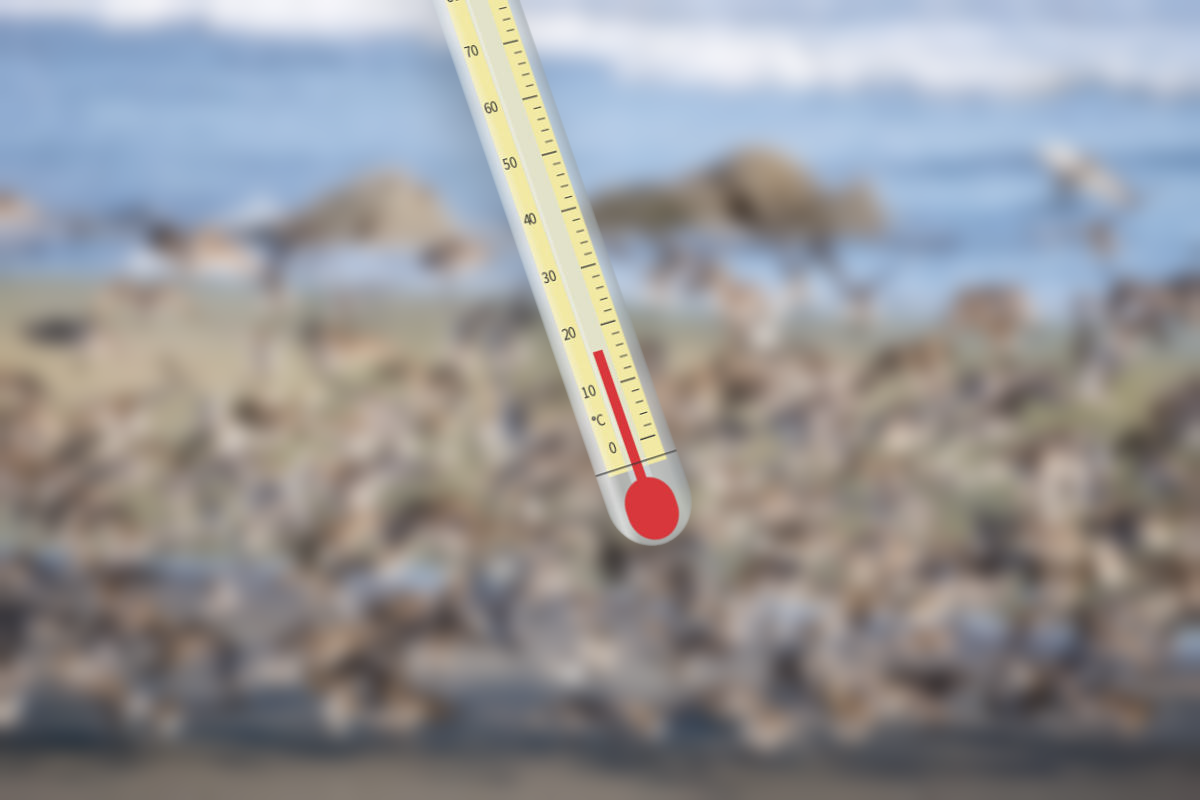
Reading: 16°C
